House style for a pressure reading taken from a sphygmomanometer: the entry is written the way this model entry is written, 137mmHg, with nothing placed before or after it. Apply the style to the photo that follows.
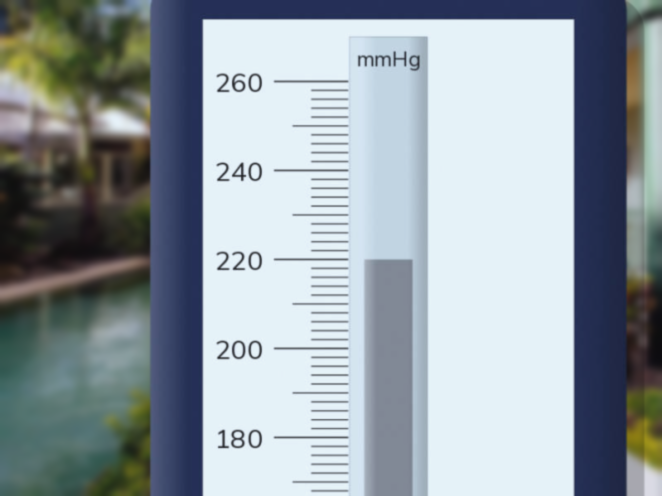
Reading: 220mmHg
